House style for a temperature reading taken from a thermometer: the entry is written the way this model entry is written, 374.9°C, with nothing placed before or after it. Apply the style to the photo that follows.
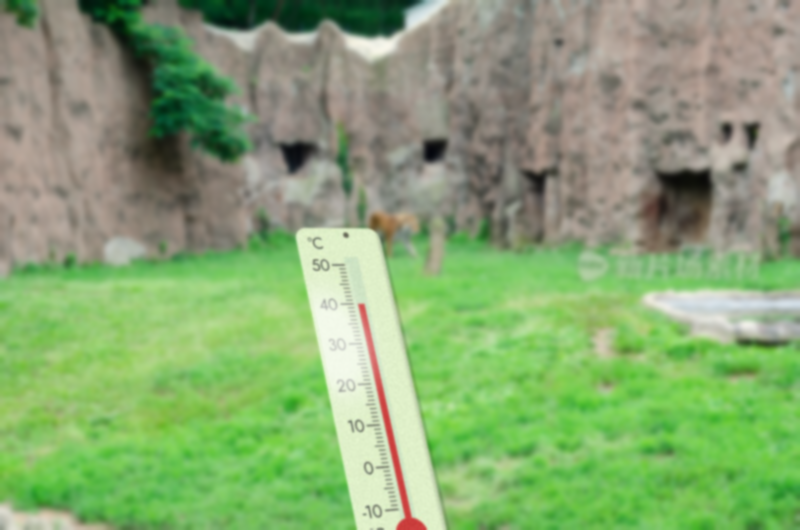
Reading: 40°C
